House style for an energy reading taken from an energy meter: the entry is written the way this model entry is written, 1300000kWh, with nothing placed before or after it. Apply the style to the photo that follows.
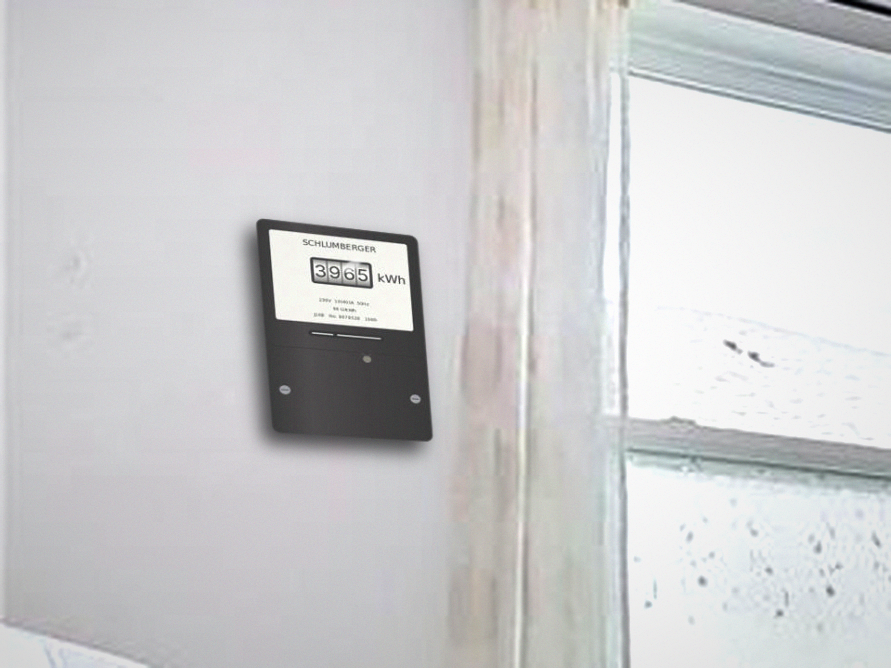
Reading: 3965kWh
